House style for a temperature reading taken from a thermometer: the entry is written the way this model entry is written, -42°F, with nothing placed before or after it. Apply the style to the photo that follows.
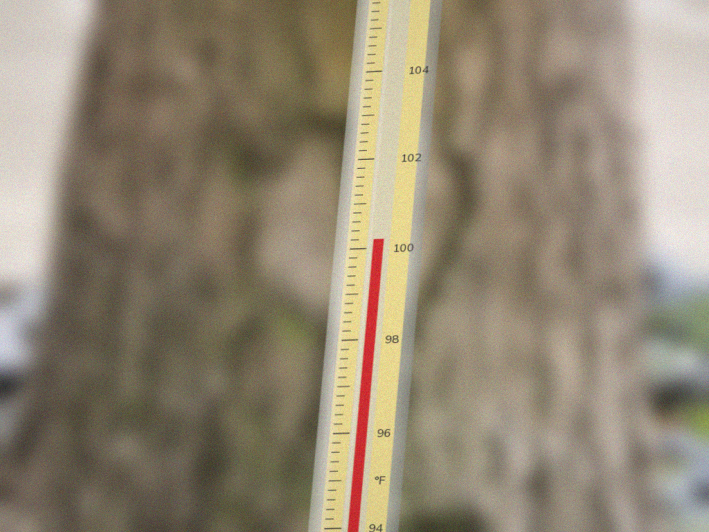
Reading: 100.2°F
